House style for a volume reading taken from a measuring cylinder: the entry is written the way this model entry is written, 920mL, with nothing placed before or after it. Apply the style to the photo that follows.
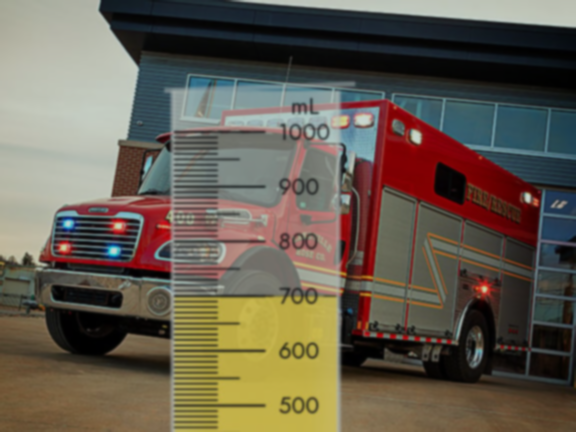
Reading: 700mL
